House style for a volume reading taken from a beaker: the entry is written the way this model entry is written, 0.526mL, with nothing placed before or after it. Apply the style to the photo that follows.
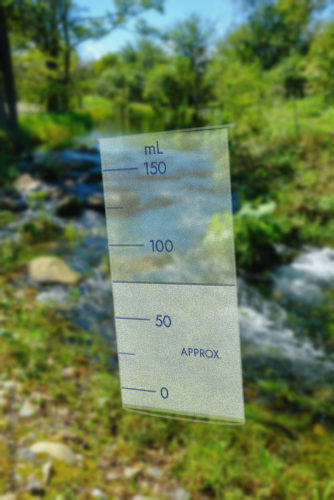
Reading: 75mL
